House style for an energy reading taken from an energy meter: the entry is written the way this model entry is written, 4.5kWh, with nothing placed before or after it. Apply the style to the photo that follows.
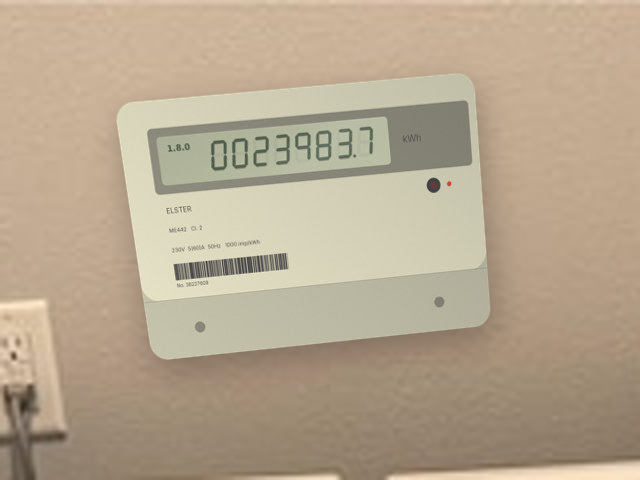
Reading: 23983.7kWh
